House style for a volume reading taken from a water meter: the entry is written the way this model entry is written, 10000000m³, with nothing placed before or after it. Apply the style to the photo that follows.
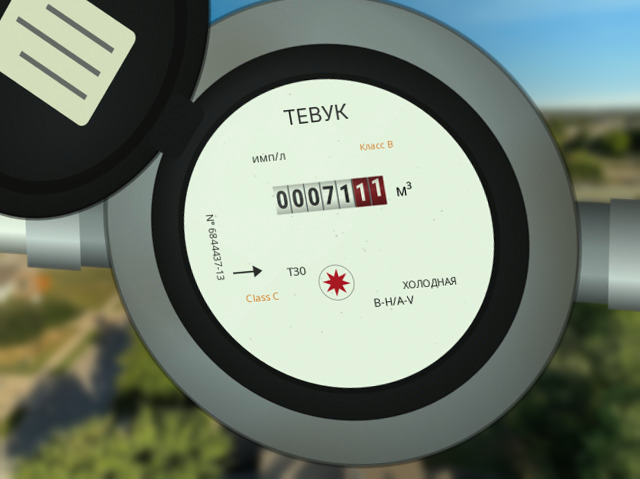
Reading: 71.11m³
